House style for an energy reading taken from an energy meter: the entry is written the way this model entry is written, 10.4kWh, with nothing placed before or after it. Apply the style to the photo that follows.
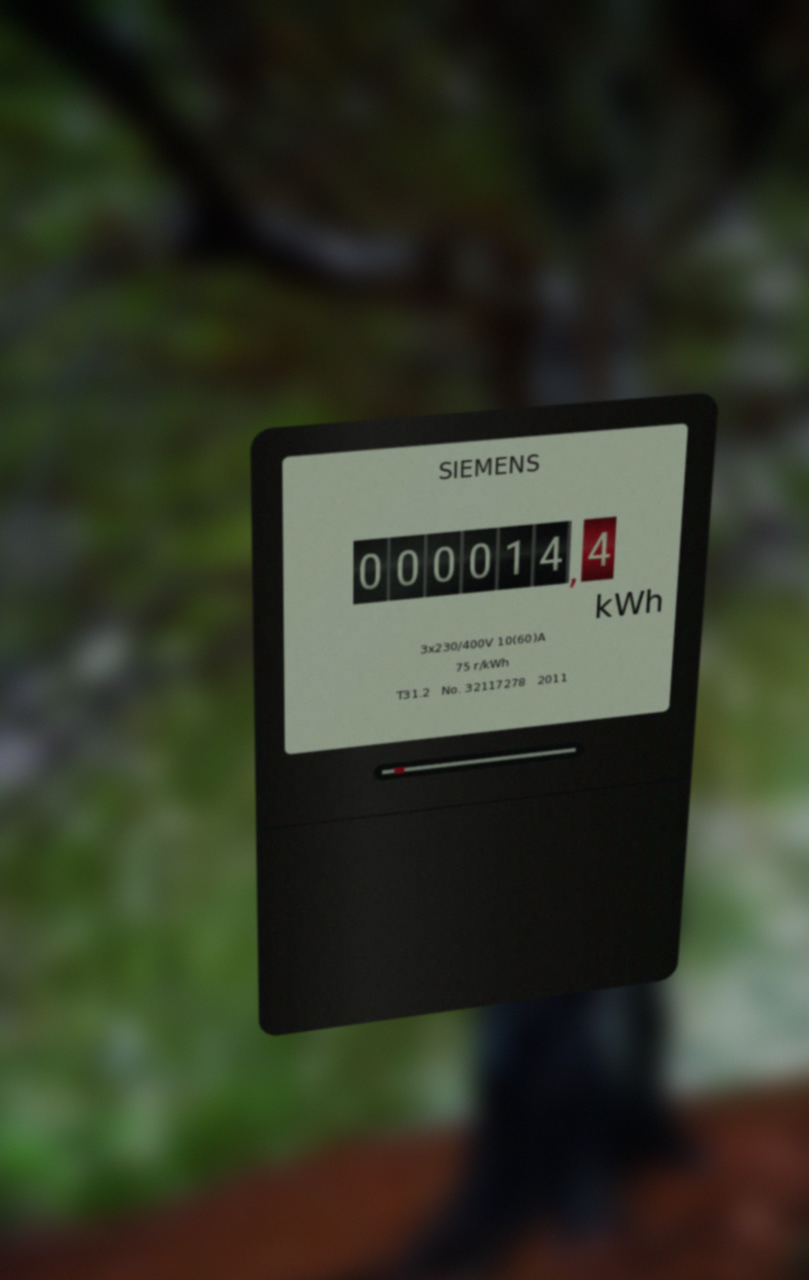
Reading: 14.4kWh
